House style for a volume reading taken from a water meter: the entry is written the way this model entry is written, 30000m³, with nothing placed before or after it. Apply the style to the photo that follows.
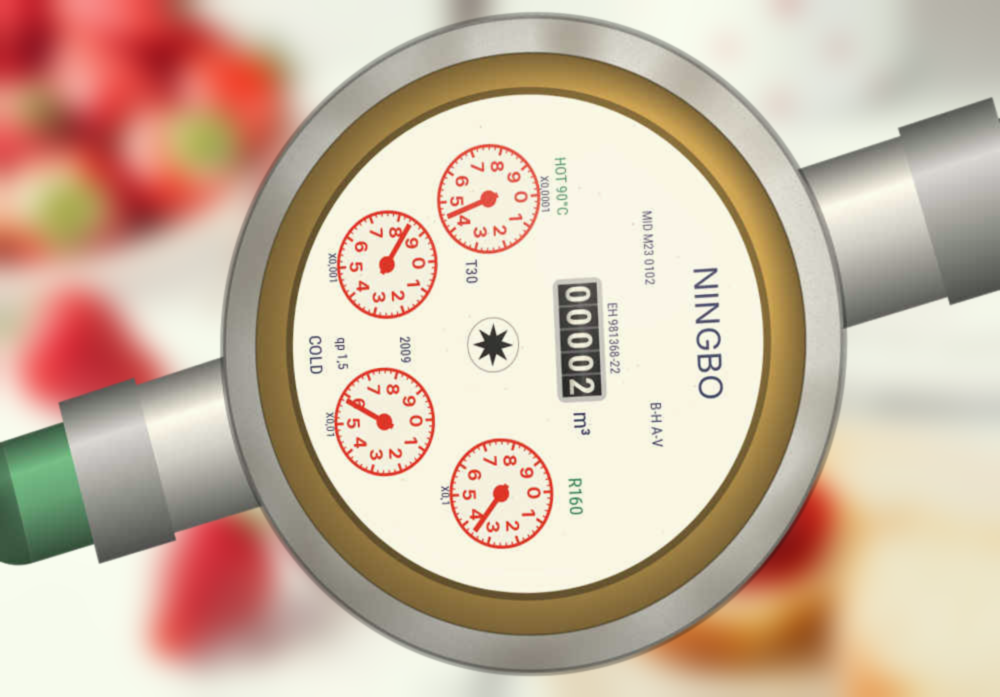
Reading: 2.3584m³
